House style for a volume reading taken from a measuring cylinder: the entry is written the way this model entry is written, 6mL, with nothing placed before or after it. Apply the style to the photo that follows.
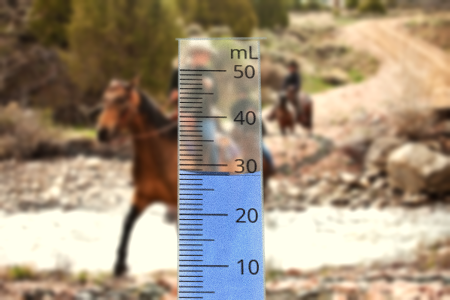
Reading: 28mL
